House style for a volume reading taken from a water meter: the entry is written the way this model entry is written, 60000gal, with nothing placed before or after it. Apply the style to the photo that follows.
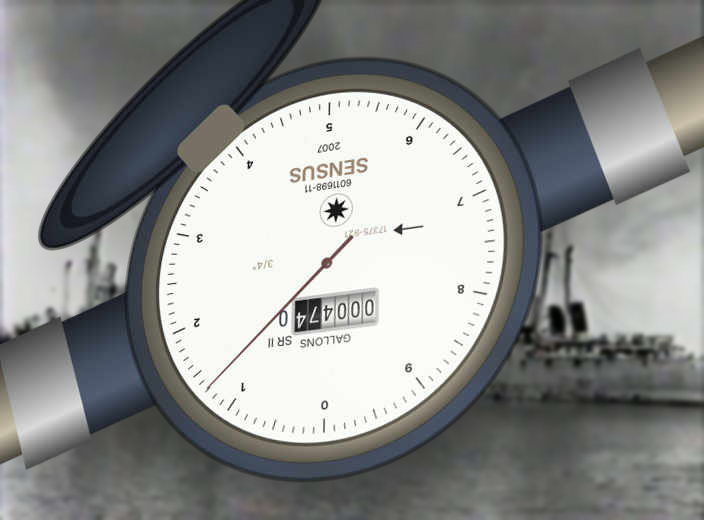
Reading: 4741.3gal
